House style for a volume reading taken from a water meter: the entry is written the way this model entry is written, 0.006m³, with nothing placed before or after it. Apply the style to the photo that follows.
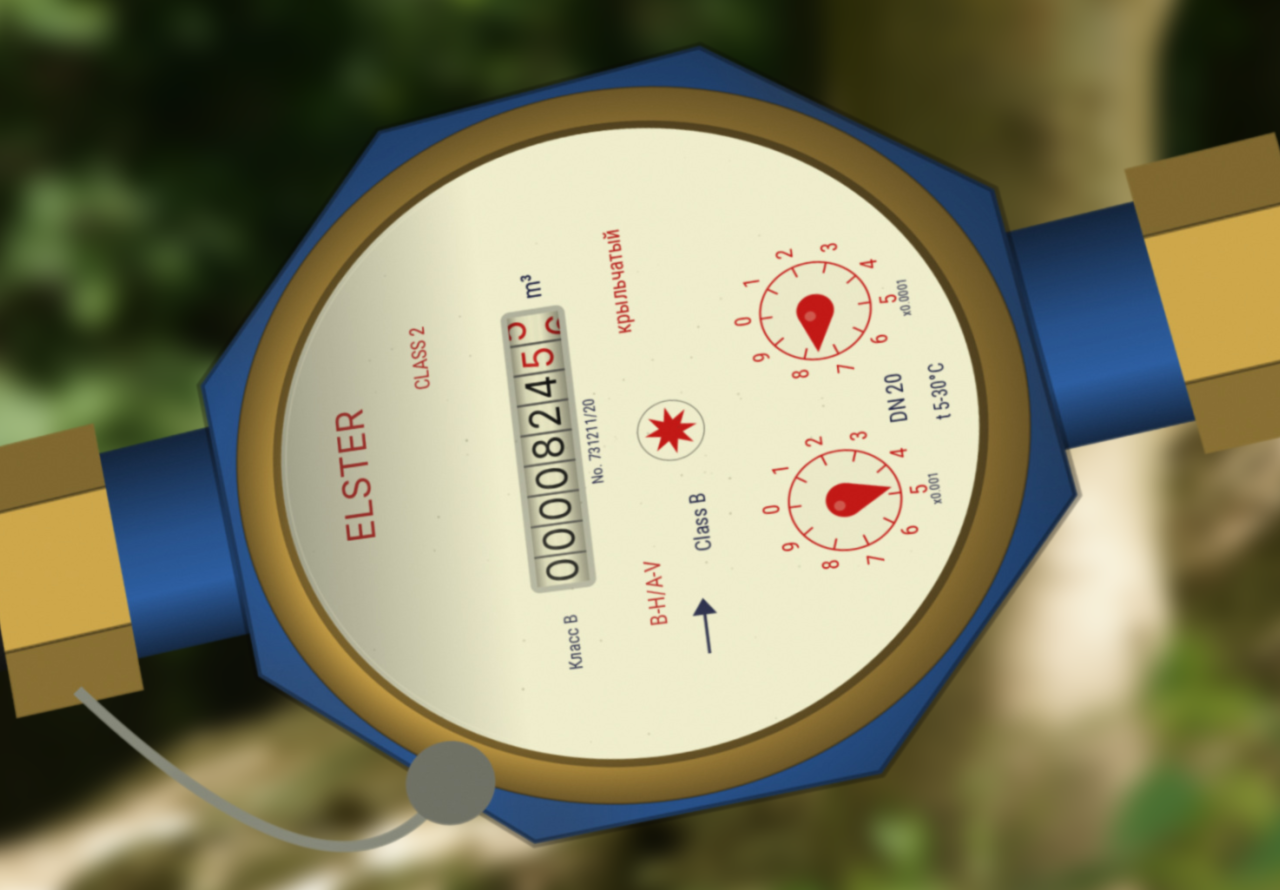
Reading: 824.5547m³
